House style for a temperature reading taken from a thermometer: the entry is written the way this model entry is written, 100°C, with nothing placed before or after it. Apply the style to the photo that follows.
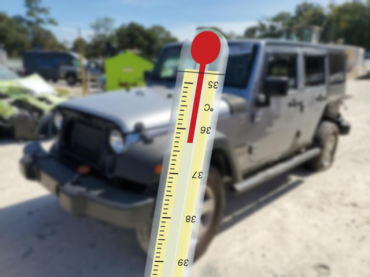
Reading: 36.3°C
